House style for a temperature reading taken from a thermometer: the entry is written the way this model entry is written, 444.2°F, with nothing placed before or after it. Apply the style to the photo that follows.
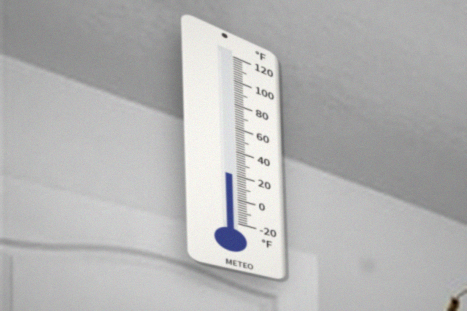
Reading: 20°F
